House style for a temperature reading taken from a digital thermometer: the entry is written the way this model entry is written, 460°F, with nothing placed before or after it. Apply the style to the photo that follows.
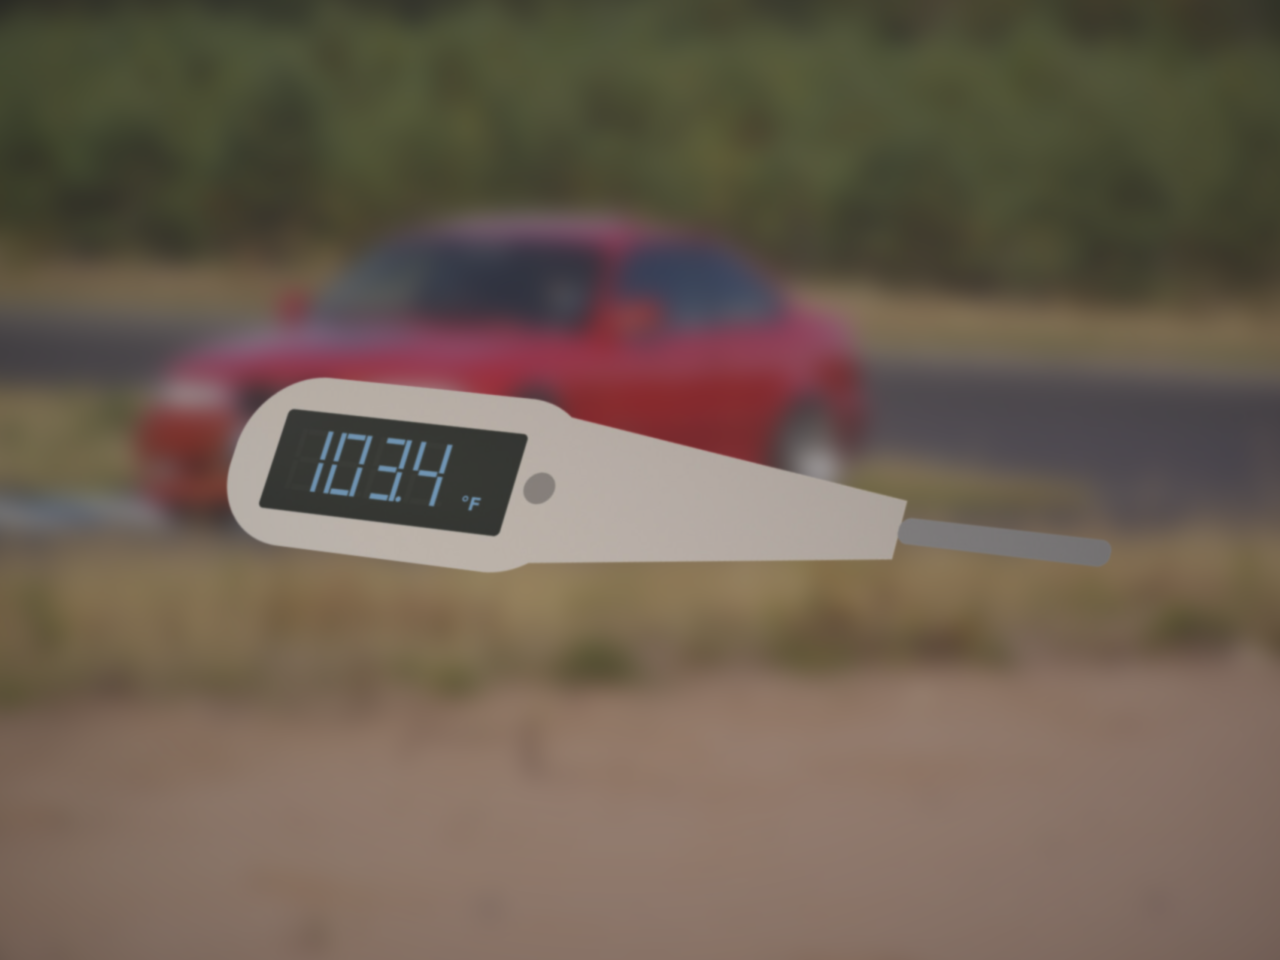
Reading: 103.4°F
